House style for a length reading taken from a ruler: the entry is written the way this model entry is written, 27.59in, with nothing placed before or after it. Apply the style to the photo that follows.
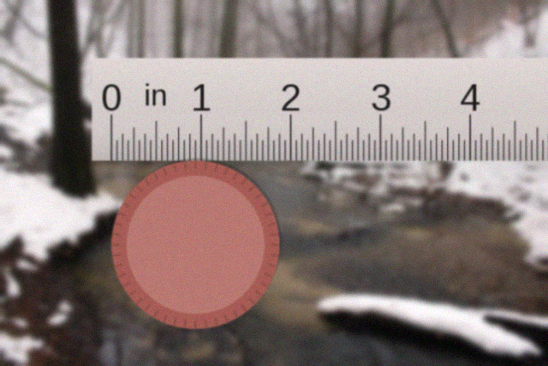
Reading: 1.875in
